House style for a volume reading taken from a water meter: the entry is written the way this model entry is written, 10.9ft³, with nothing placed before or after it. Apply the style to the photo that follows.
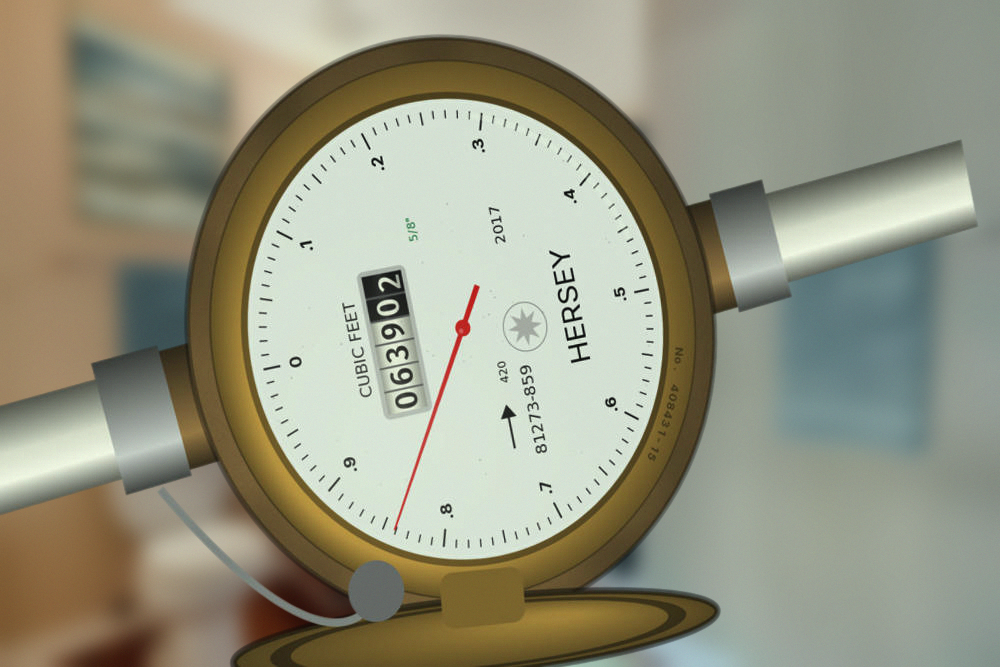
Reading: 63901.84ft³
